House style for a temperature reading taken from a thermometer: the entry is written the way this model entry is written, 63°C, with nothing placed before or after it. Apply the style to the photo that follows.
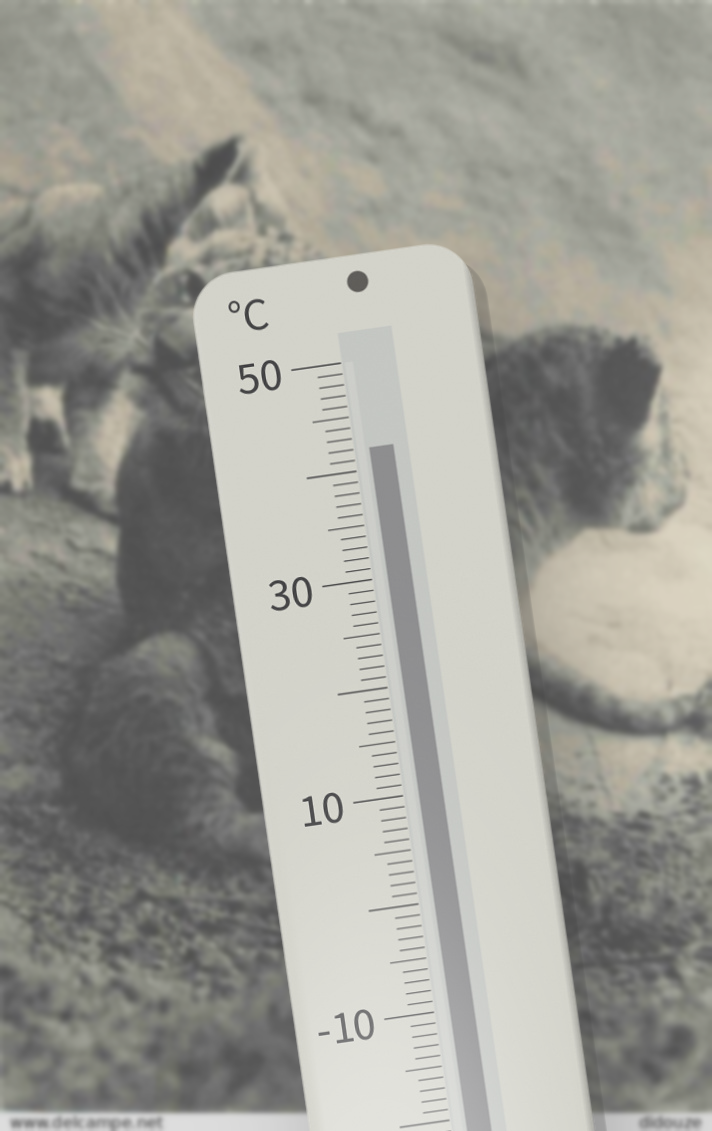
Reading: 42°C
